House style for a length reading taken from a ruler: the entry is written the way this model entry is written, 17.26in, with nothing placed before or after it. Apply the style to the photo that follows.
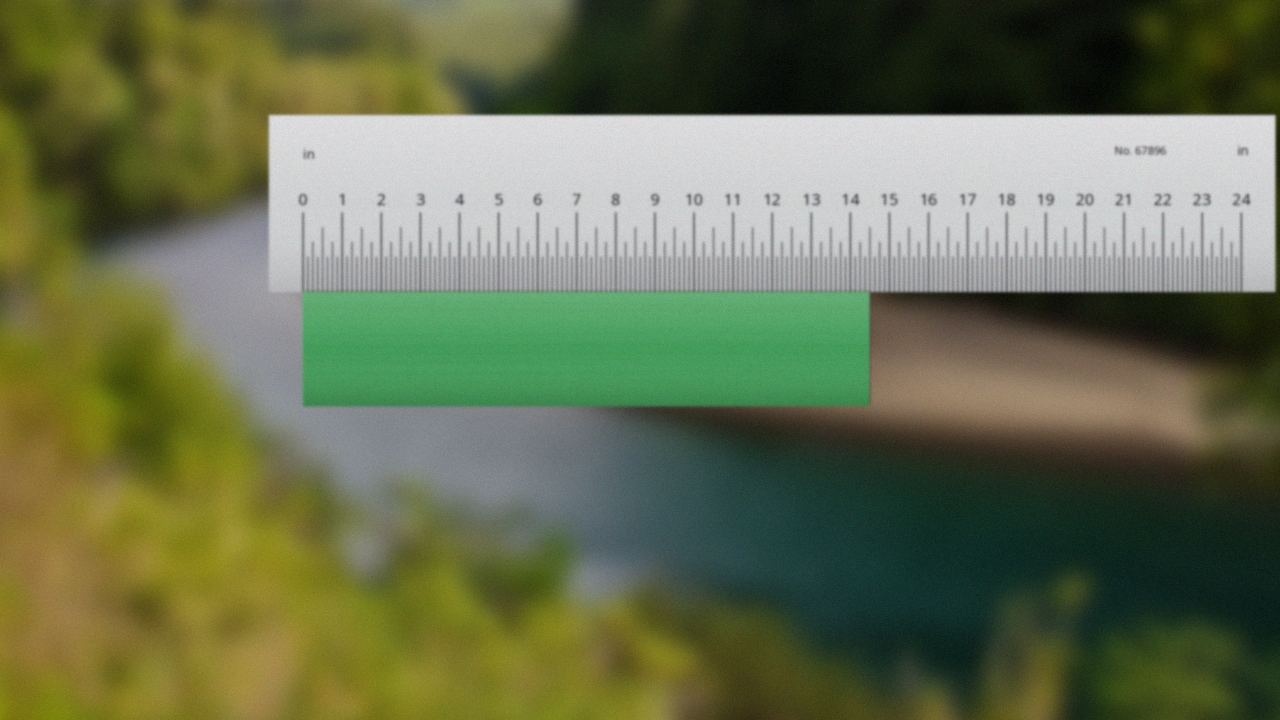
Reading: 14.5in
